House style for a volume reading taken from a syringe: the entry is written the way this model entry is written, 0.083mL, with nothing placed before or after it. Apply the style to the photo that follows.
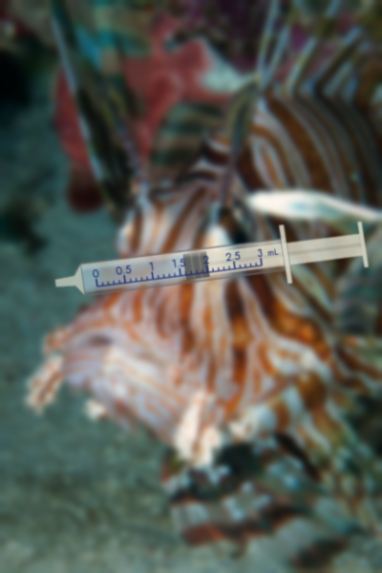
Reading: 1.6mL
